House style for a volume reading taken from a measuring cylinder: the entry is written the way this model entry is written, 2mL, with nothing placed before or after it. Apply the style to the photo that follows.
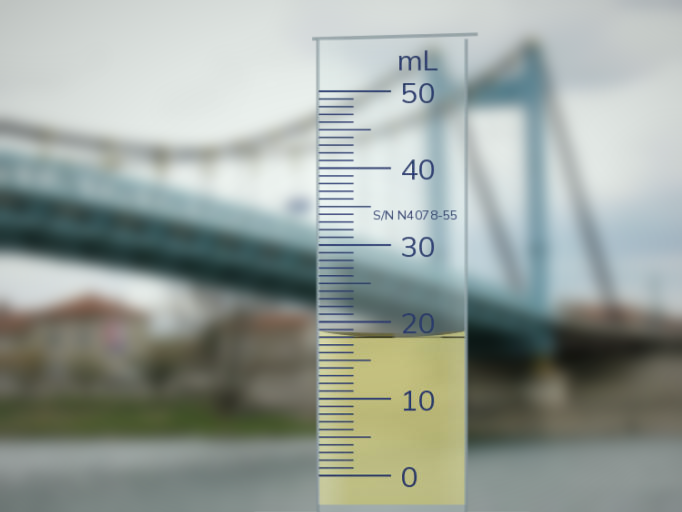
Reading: 18mL
